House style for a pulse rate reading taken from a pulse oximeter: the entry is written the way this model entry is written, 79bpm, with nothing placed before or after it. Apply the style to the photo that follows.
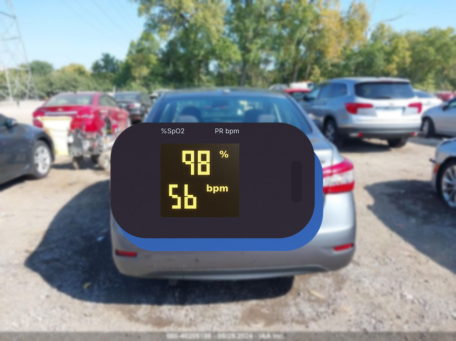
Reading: 56bpm
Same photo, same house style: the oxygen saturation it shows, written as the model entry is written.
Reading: 98%
